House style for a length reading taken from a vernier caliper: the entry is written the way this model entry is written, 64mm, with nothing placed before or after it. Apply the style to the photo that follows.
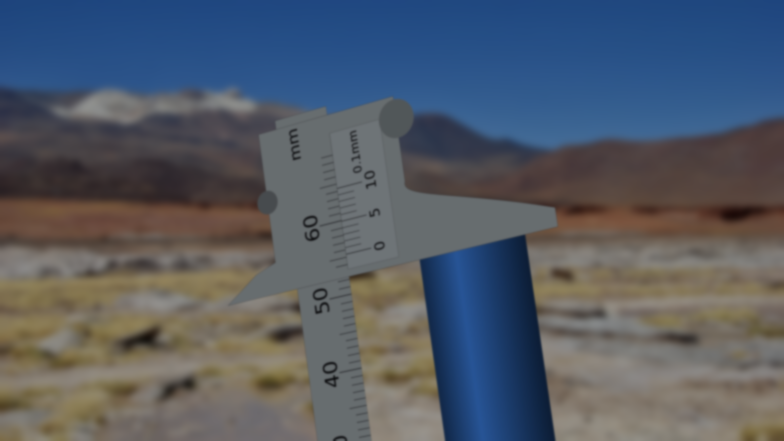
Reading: 55.4mm
